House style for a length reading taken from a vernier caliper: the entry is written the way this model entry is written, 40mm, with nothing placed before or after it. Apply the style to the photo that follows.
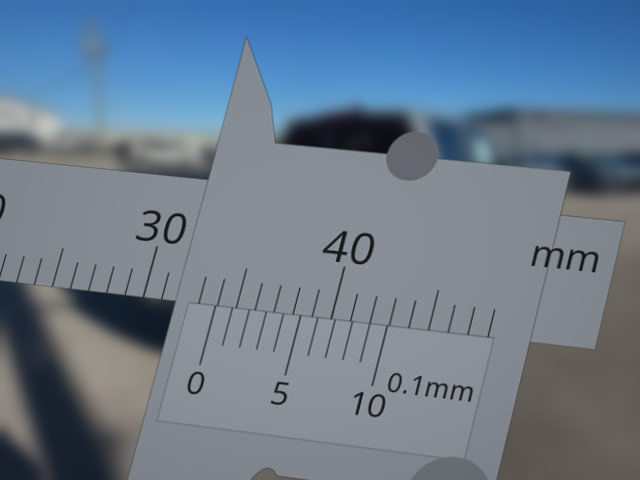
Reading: 33.9mm
